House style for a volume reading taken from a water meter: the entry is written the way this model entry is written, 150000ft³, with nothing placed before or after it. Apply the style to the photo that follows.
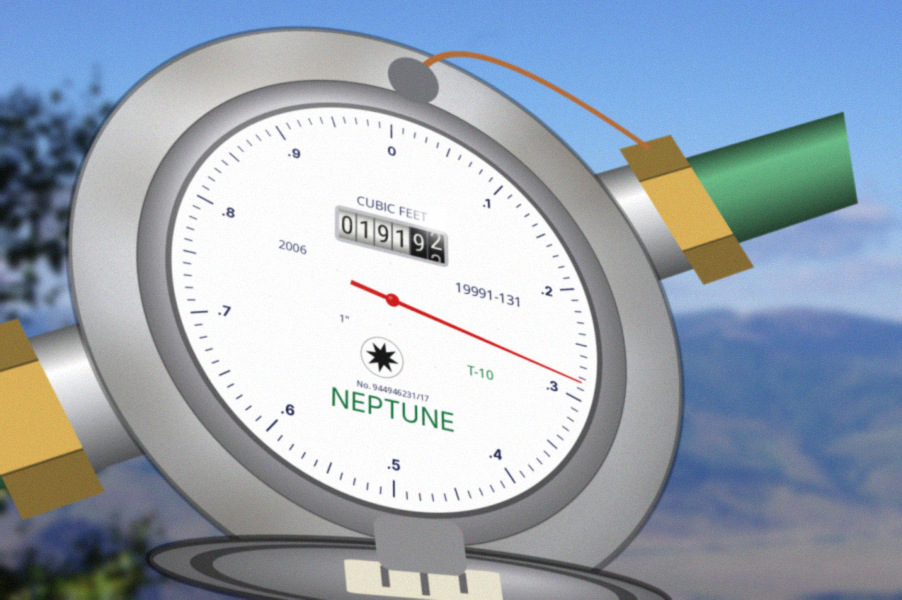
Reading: 19192.28ft³
